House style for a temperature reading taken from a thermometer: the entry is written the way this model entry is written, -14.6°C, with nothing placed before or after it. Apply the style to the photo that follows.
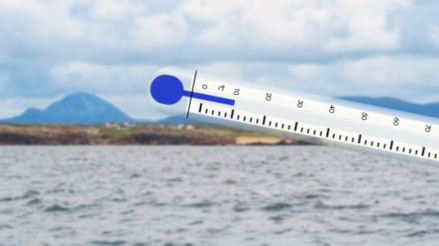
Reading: 10°C
